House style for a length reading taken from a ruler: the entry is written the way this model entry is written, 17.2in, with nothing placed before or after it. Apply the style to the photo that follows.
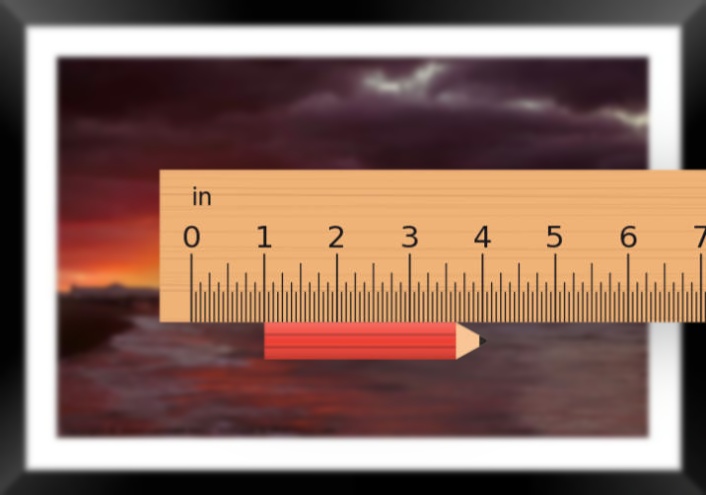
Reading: 3.0625in
